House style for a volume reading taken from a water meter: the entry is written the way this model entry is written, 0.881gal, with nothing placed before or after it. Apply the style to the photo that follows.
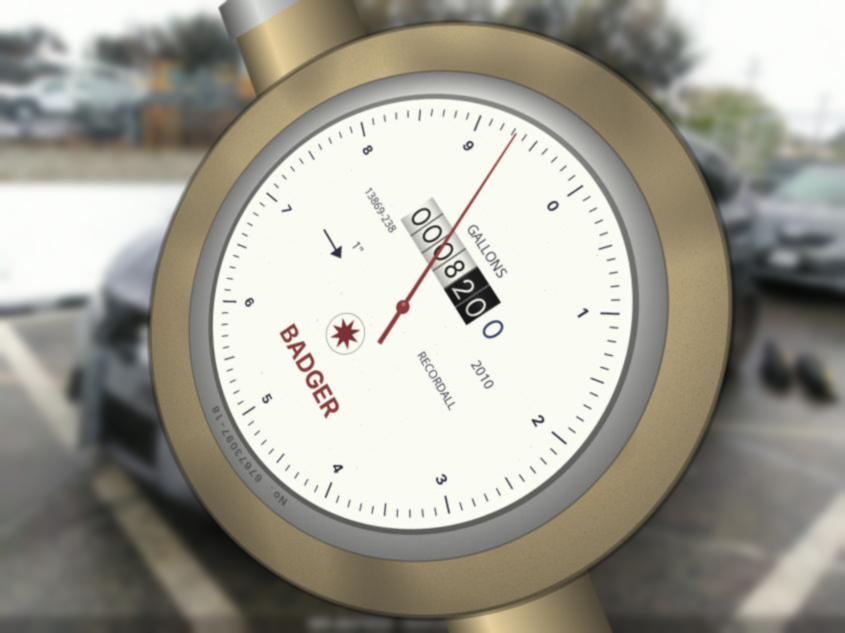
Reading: 8199.3gal
